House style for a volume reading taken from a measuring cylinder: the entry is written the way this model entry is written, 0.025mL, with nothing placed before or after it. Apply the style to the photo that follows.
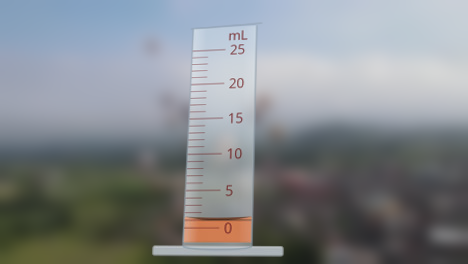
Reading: 1mL
